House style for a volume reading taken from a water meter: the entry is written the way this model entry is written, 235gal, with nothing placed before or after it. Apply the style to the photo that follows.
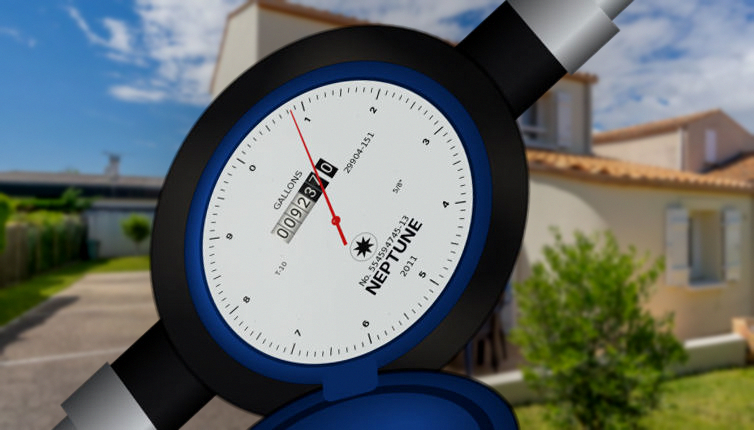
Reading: 92370.8gal
